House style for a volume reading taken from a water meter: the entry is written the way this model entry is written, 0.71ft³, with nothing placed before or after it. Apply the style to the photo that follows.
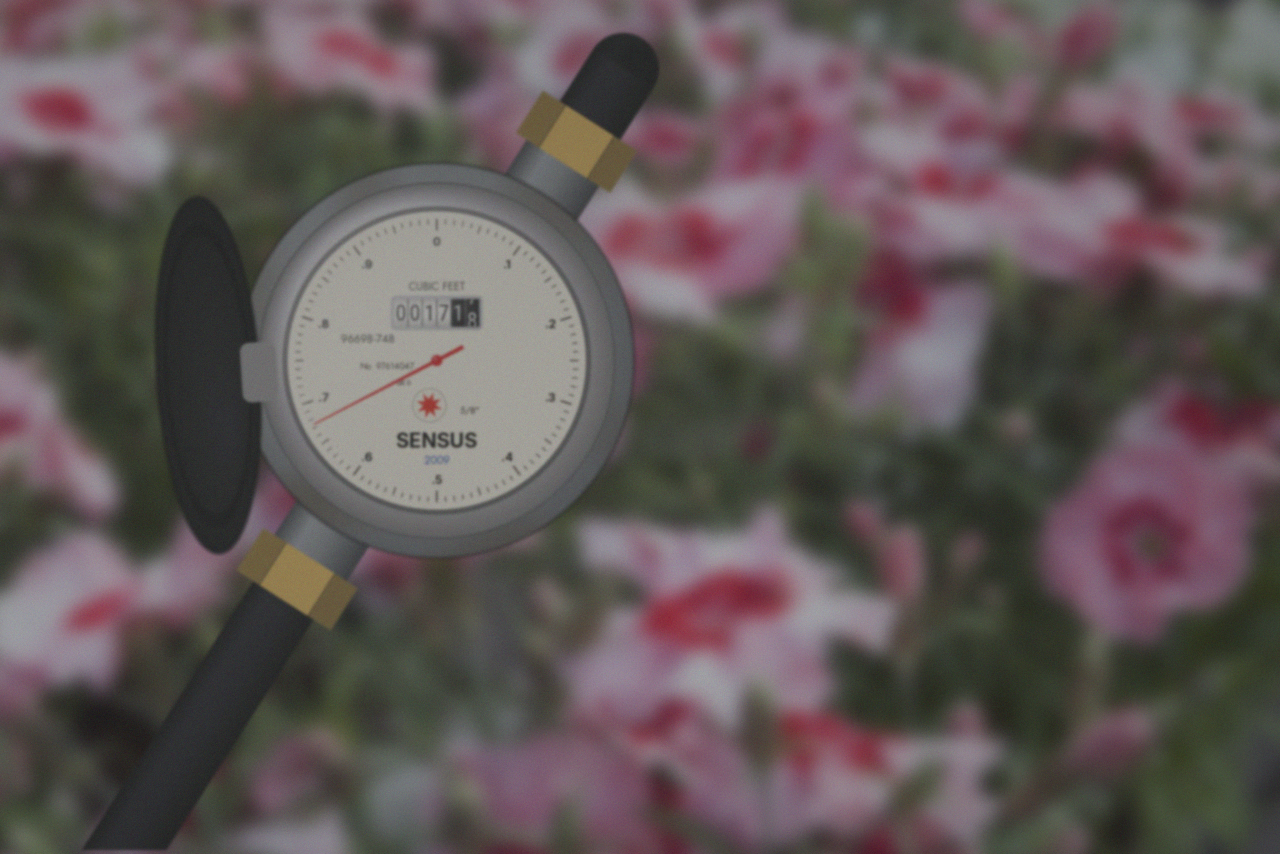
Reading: 1717.67ft³
